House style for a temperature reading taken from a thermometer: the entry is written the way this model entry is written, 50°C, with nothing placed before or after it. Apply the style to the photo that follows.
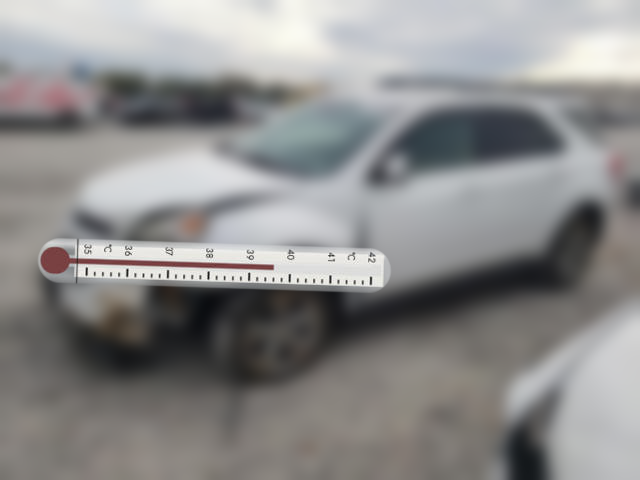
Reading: 39.6°C
